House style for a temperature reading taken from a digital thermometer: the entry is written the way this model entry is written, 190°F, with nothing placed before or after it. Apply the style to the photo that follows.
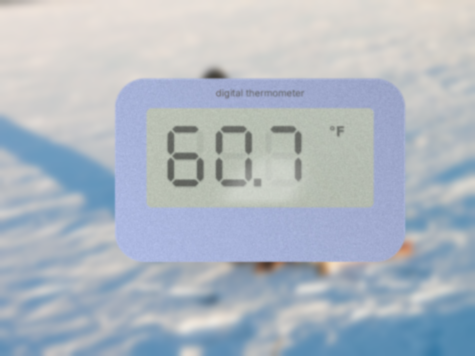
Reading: 60.7°F
